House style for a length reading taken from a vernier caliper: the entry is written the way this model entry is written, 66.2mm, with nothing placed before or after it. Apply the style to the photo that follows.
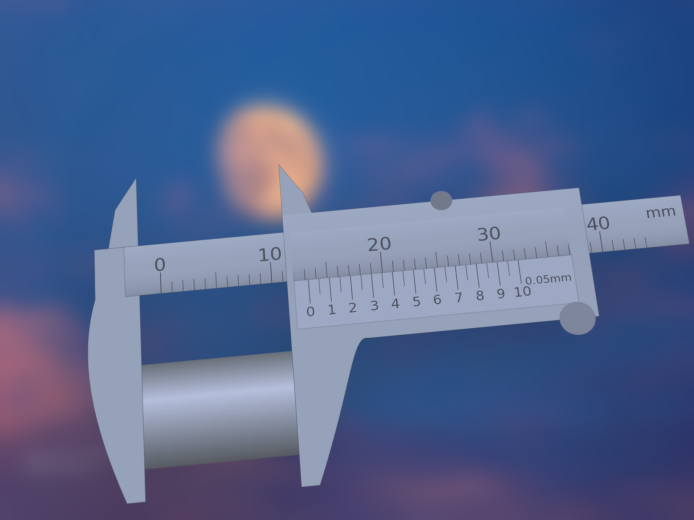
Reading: 13.3mm
